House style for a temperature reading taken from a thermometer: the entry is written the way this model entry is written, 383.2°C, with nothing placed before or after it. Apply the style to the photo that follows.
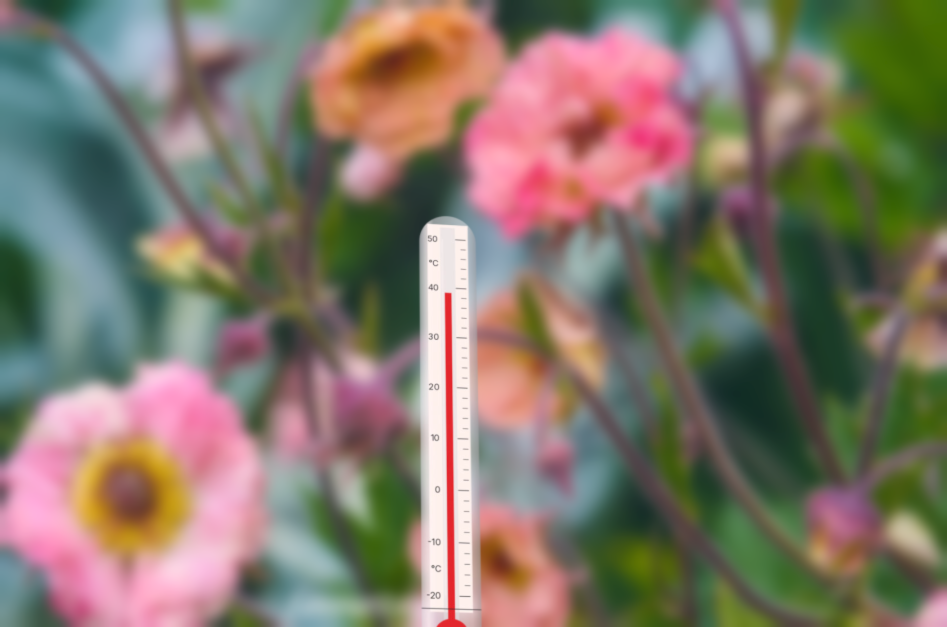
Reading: 39°C
